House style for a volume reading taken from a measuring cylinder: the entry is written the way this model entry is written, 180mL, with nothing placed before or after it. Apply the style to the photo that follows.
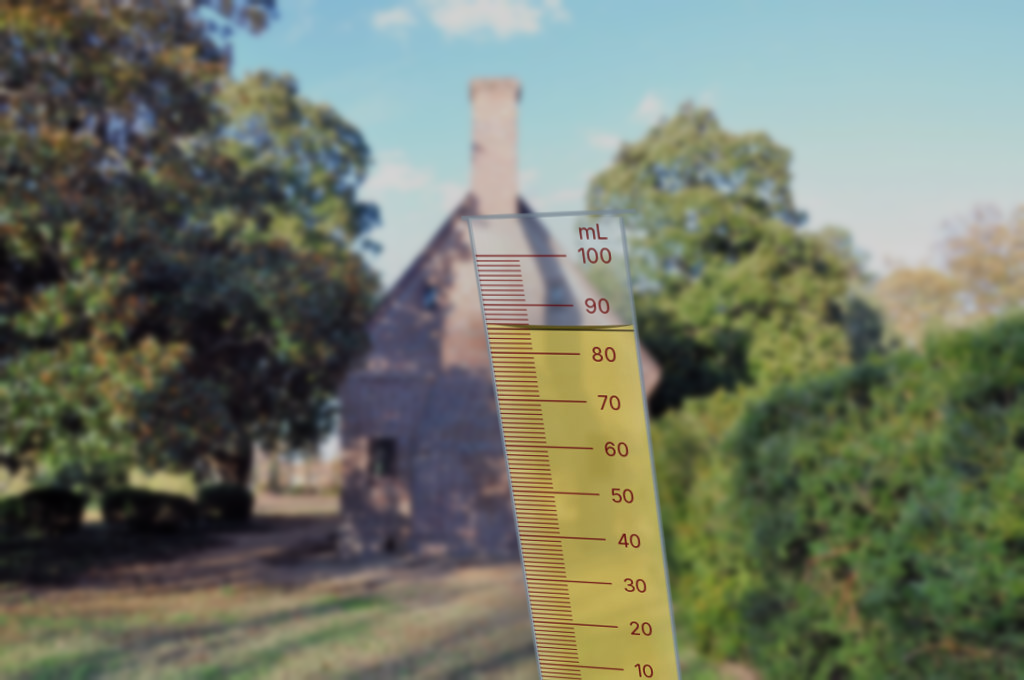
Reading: 85mL
